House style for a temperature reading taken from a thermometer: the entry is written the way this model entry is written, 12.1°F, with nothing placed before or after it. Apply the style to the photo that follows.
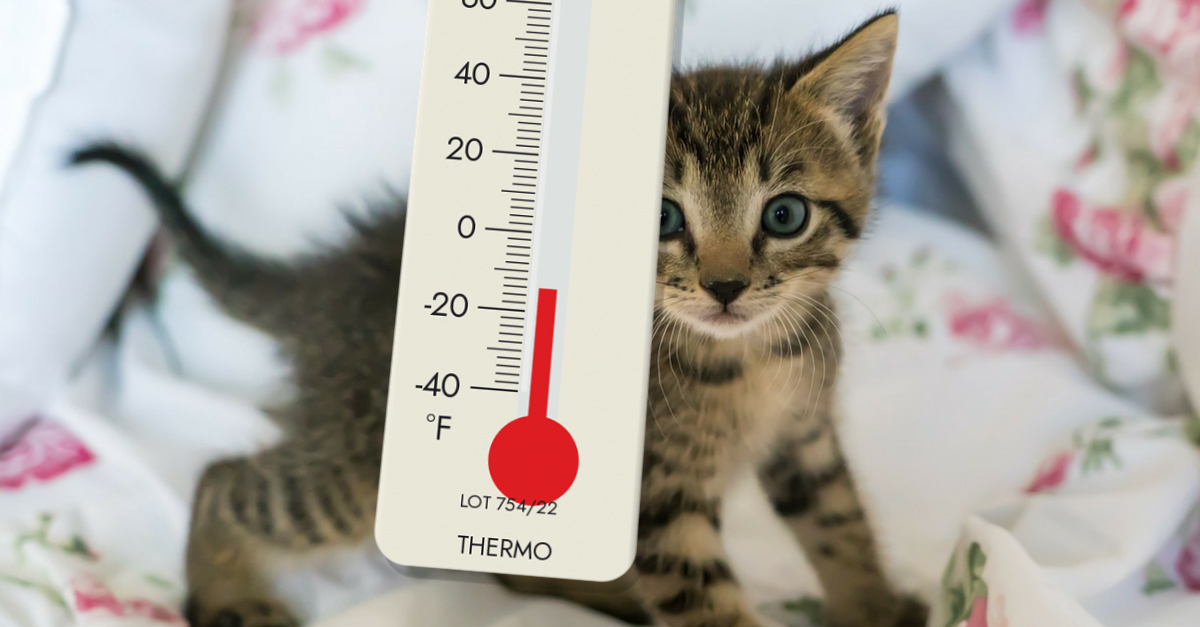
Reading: -14°F
